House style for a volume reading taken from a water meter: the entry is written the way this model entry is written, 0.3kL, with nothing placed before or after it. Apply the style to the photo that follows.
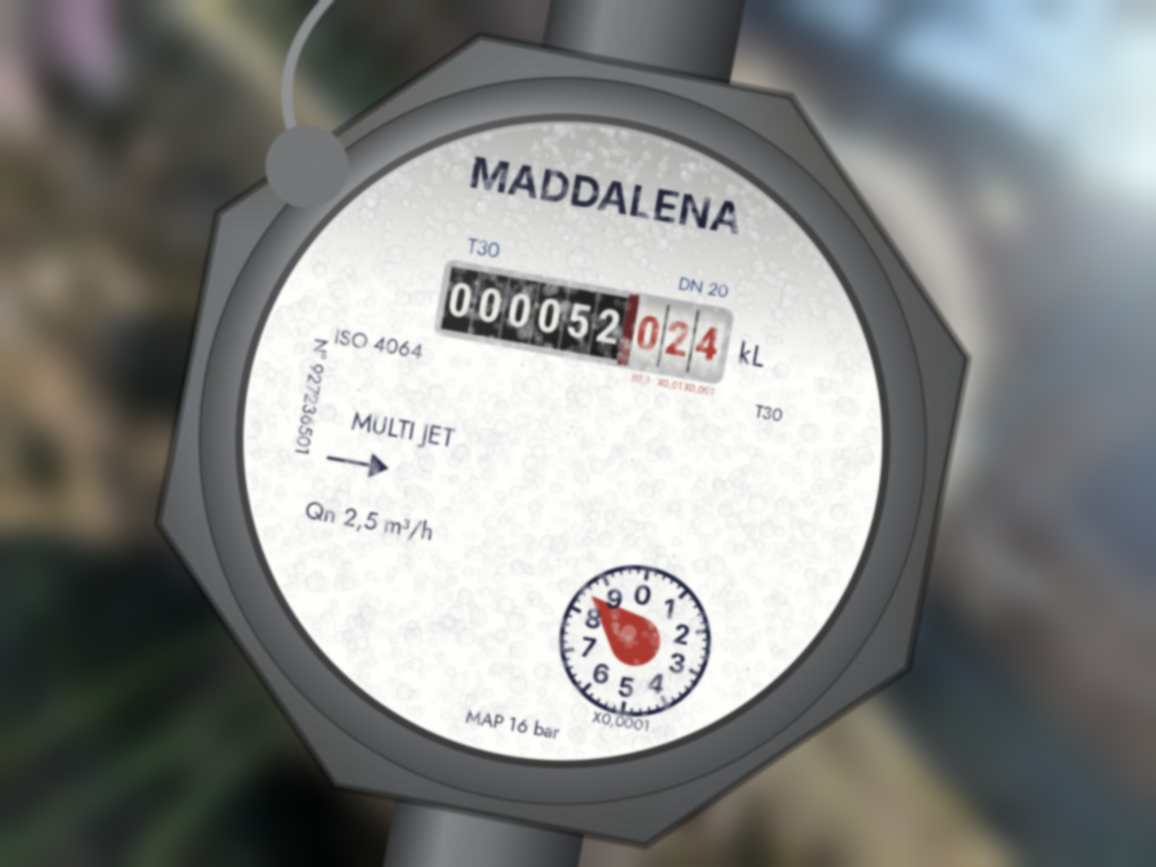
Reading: 52.0248kL
